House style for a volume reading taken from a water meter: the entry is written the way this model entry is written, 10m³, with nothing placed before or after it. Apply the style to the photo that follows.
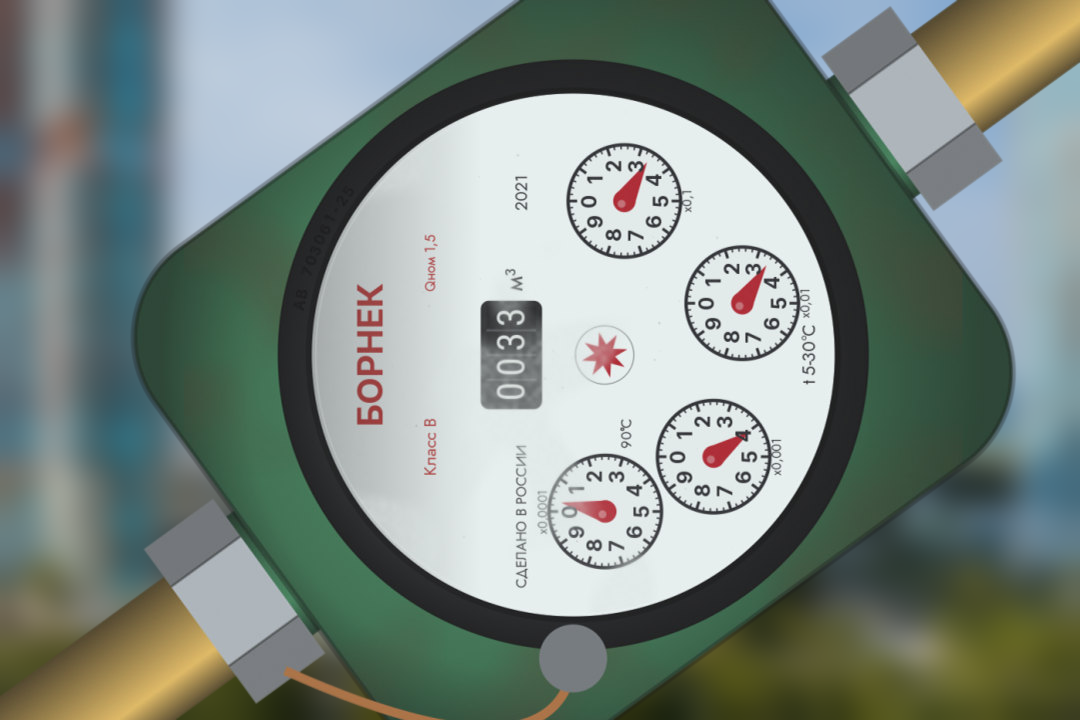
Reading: 33.3340m³
